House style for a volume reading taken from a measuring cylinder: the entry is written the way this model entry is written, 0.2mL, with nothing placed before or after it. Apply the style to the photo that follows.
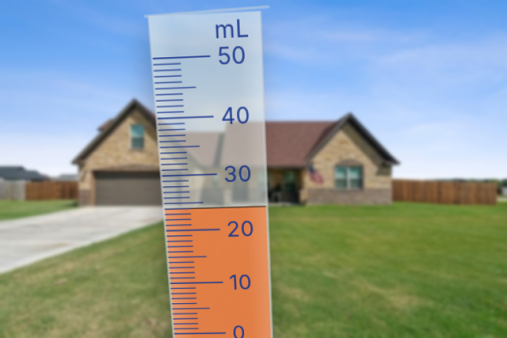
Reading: 24mL
